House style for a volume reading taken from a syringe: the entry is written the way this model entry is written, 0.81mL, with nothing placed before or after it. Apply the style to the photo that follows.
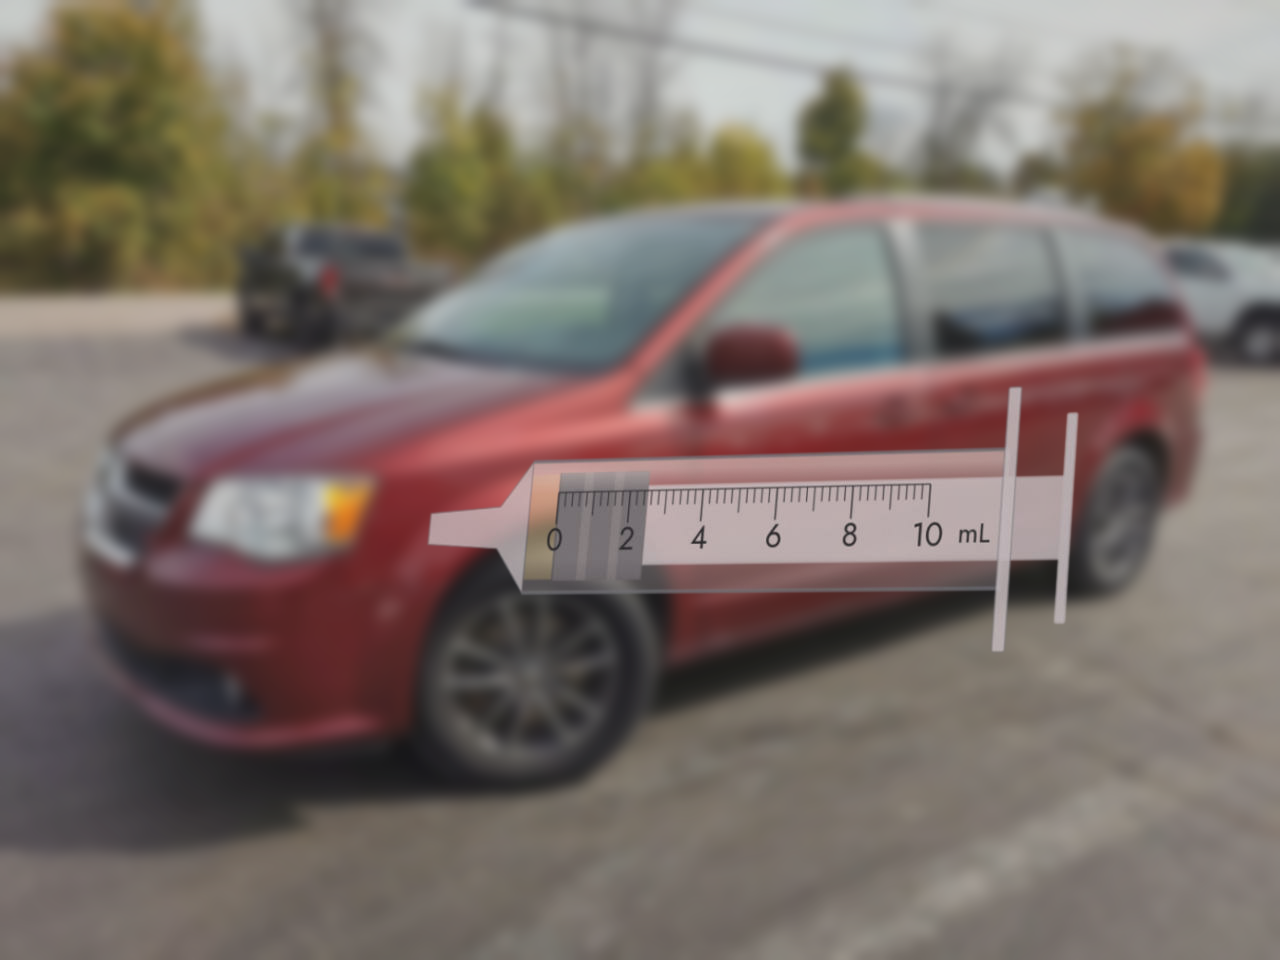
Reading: 0mL
